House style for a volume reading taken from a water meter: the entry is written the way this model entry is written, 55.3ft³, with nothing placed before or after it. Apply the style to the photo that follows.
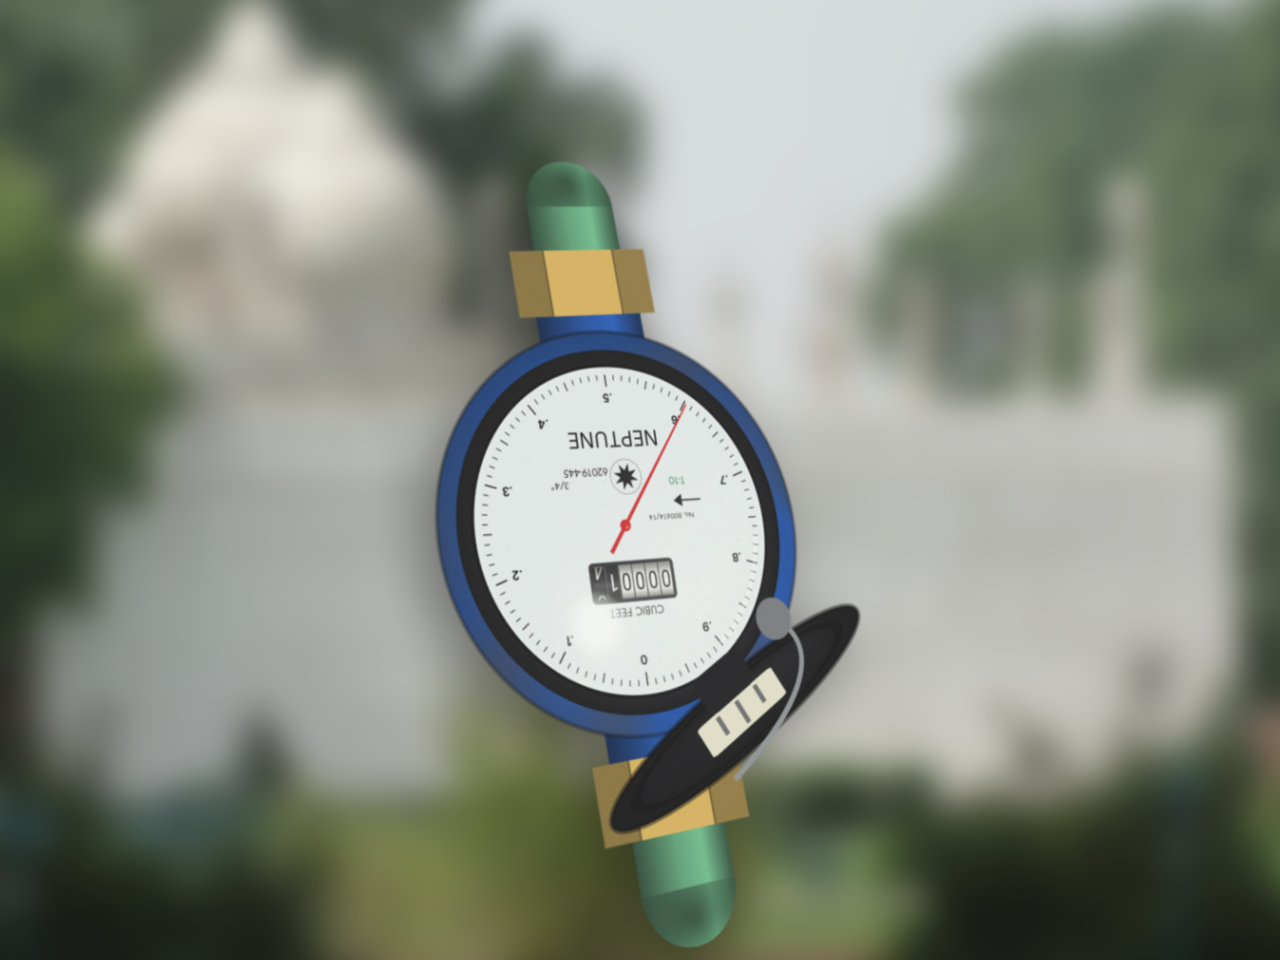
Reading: 13.60ft³
